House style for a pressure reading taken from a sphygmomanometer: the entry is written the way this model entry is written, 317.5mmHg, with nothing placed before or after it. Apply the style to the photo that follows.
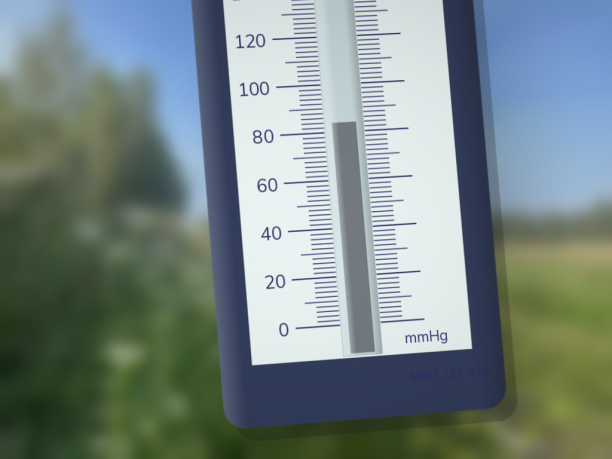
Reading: 84mmHg
